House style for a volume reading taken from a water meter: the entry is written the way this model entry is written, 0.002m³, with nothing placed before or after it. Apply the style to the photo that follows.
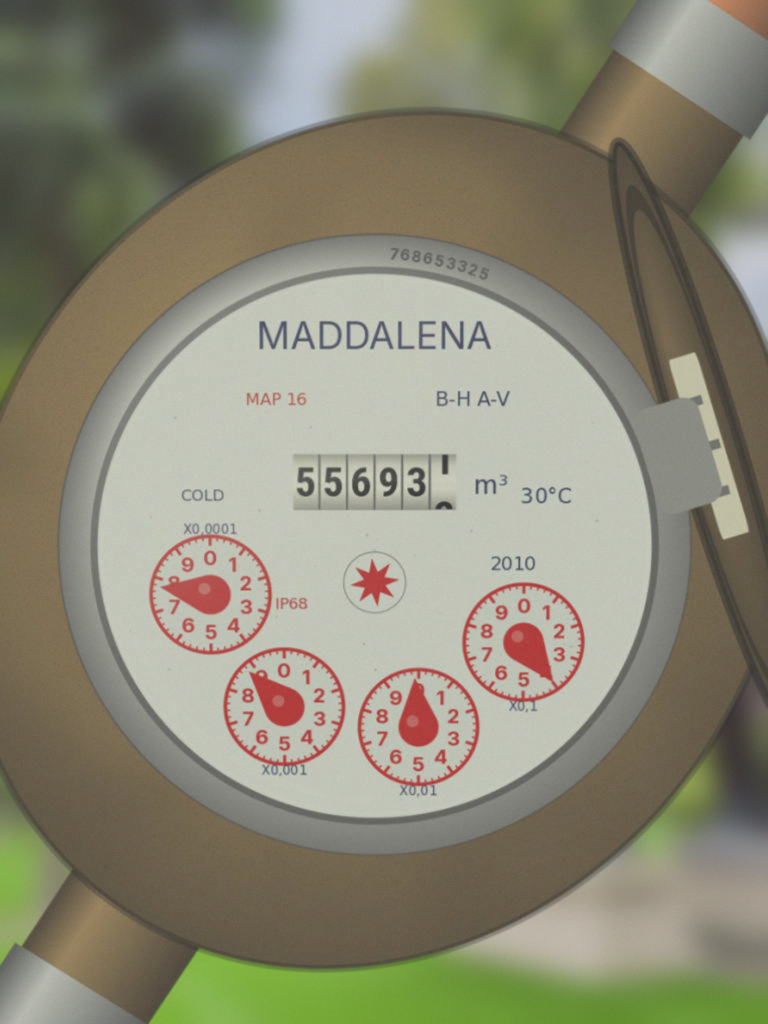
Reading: 556931.3987m³
